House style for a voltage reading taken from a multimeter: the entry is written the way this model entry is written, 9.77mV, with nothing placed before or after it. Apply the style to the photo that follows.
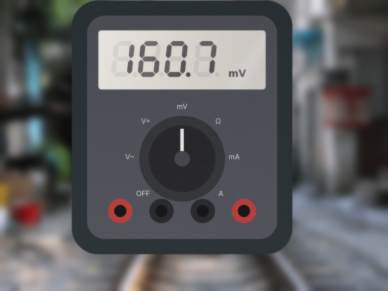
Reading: 160.7mV
